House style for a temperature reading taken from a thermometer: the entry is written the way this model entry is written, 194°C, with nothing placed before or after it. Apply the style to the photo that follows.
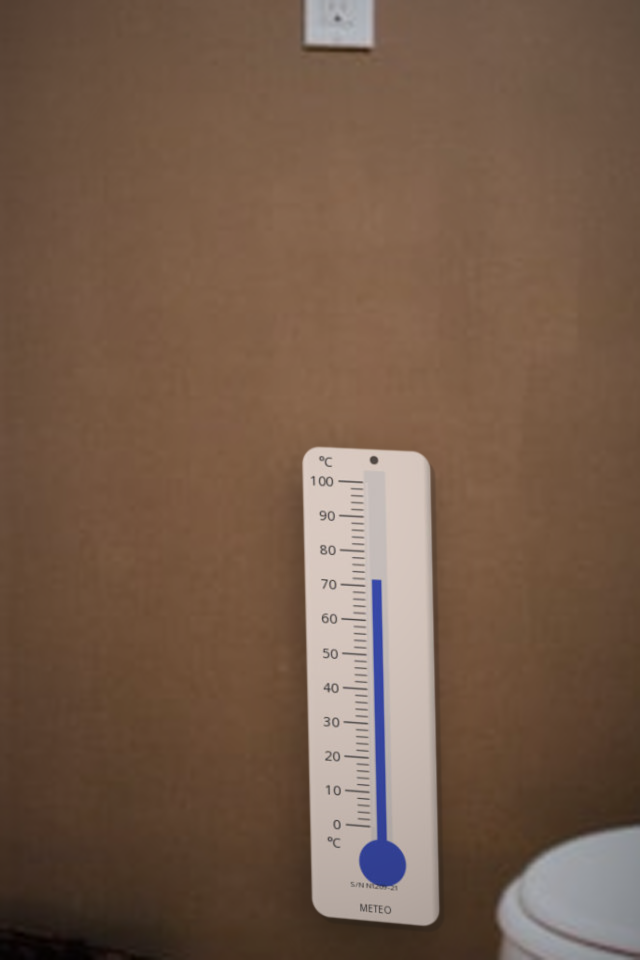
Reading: 72°C
